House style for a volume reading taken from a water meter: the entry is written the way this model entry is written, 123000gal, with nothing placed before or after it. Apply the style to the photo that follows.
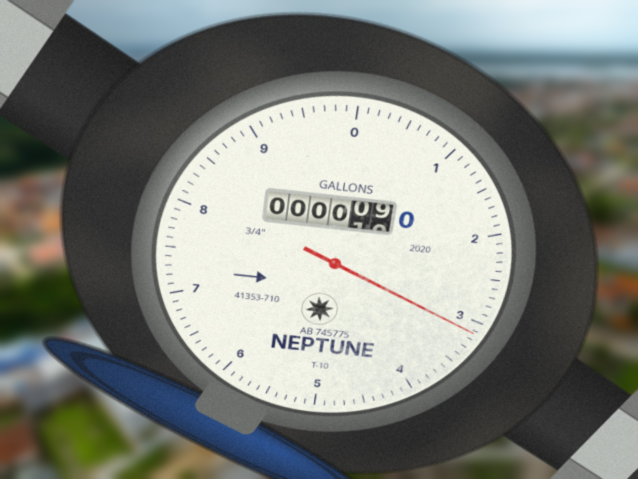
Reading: 93.1gal
